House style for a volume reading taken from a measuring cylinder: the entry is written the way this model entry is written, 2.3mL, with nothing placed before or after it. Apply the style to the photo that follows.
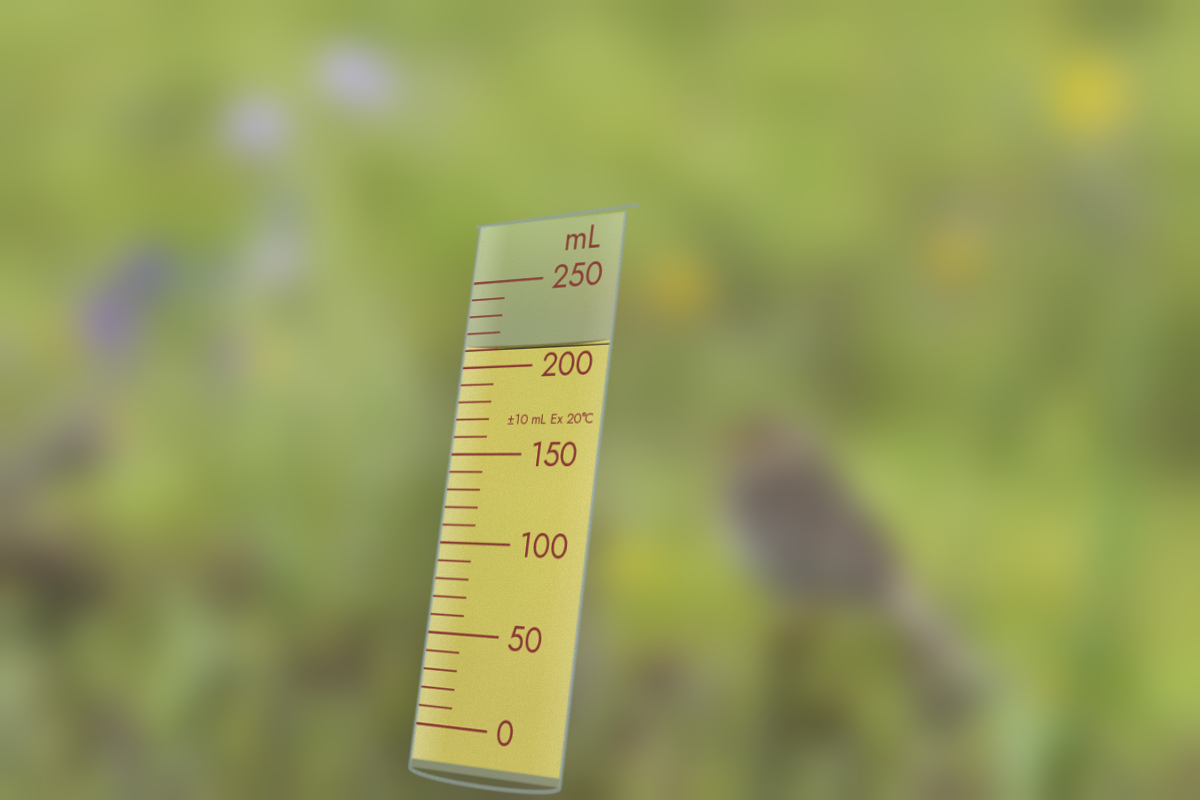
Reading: 210mL
